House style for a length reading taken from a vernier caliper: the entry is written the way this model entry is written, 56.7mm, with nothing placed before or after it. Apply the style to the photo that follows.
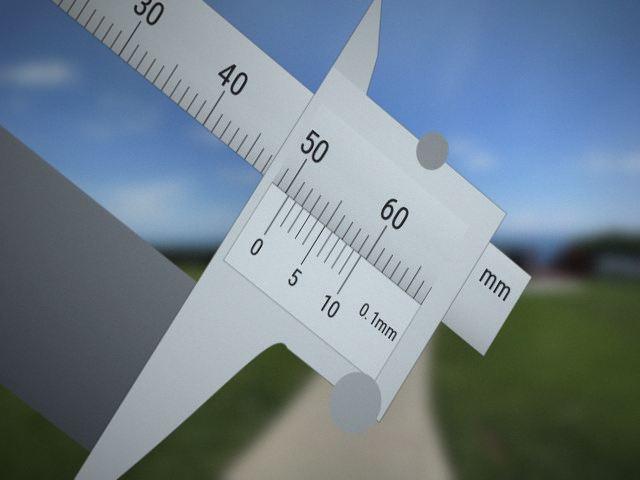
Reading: 50.4mm
